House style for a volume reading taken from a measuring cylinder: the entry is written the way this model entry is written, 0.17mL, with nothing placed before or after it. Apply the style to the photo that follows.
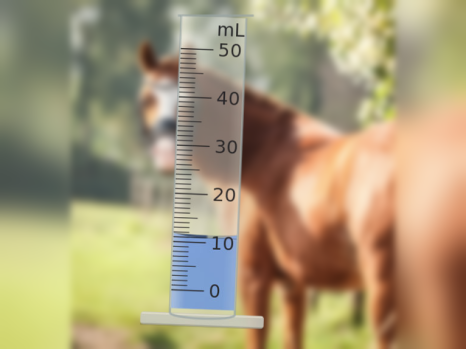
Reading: 11mL
